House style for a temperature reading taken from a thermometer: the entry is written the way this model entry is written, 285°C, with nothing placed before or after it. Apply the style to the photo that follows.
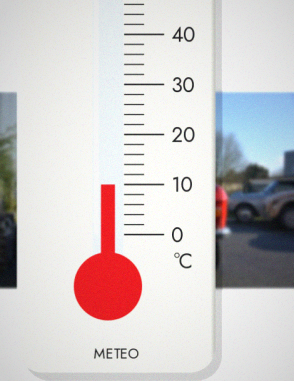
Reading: 10°C
